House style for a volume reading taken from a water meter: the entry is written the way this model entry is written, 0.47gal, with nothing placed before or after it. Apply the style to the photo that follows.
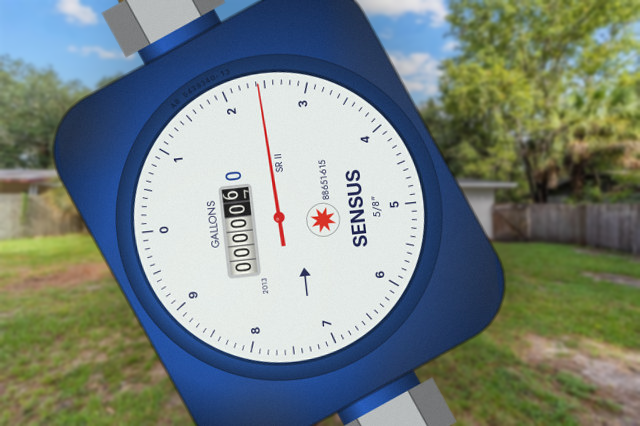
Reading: 62.4gal
